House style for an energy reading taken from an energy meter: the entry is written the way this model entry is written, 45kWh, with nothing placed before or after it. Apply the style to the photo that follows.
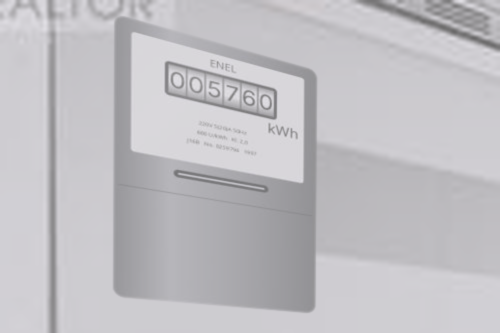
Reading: 5760kWh
